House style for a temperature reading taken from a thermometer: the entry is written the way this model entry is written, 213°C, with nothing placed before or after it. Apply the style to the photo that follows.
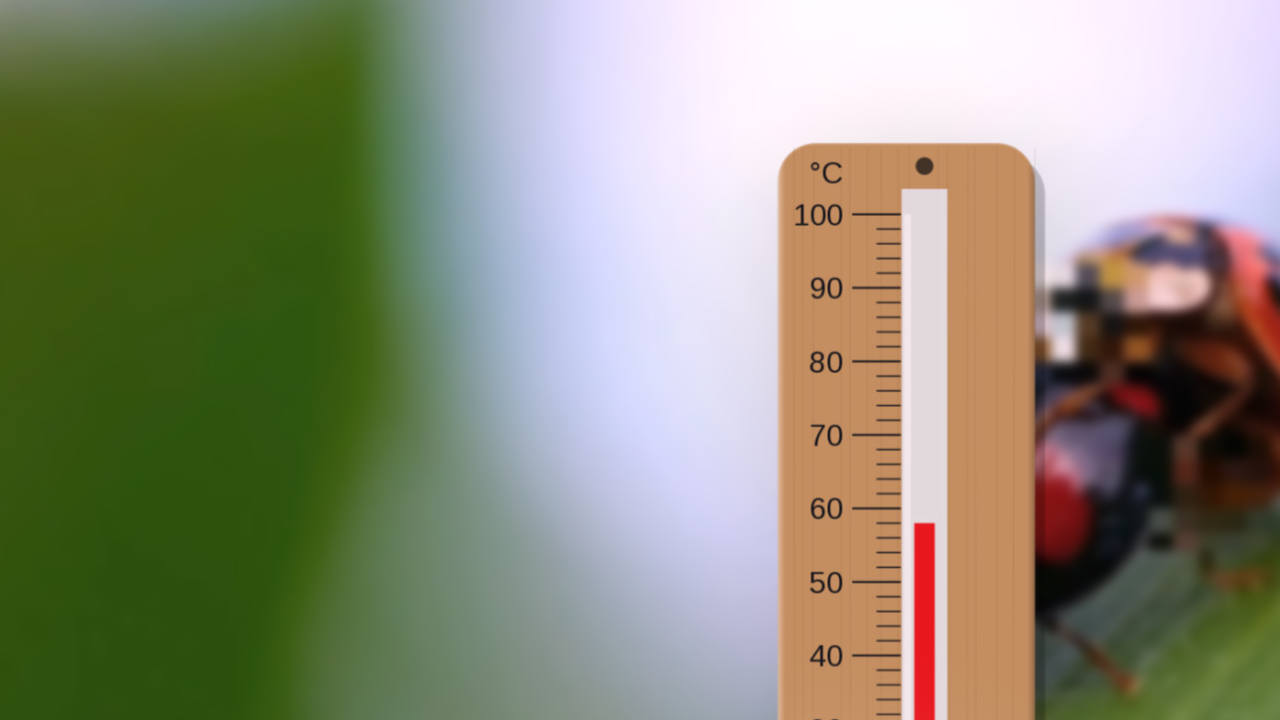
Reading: 58°C
